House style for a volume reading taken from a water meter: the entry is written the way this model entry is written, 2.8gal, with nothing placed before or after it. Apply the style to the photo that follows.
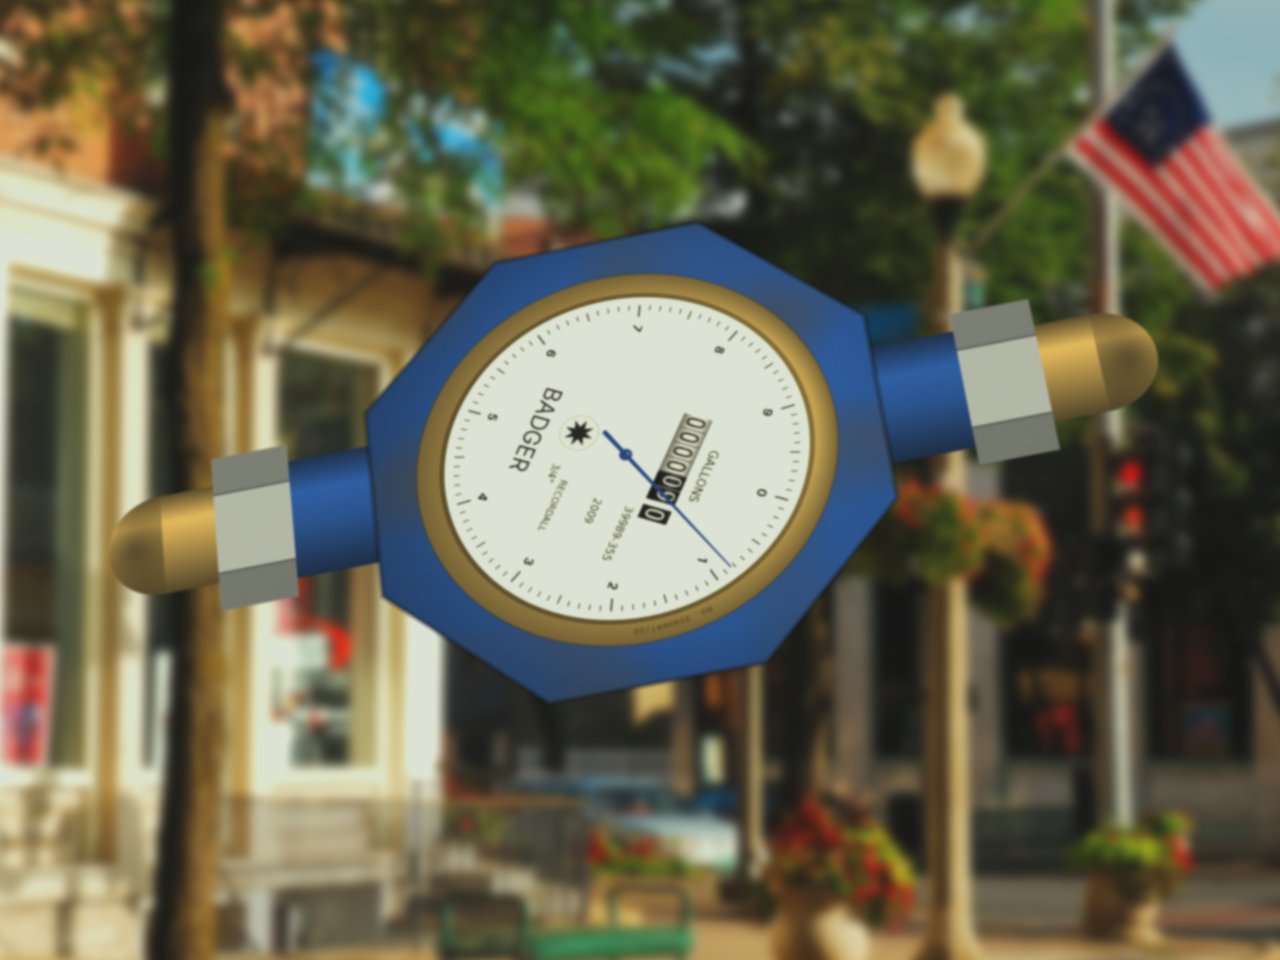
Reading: 90.8gal
